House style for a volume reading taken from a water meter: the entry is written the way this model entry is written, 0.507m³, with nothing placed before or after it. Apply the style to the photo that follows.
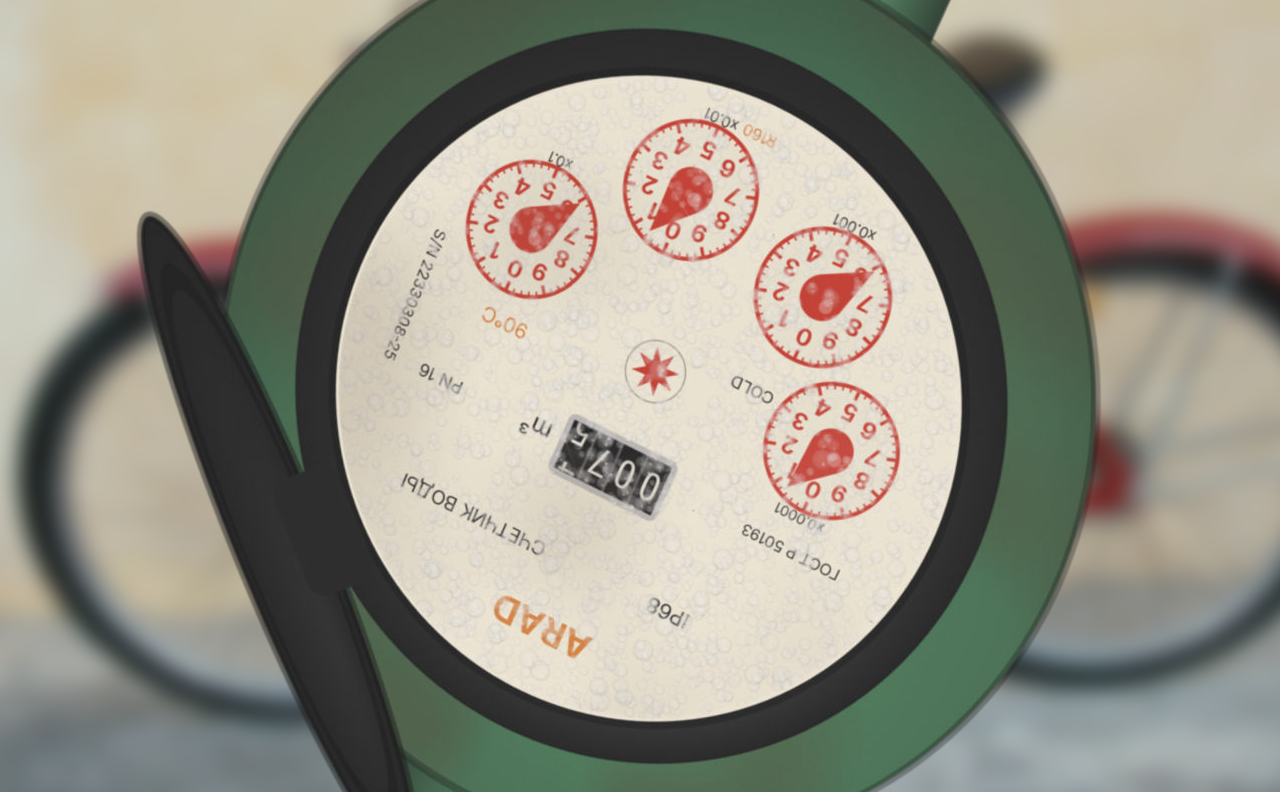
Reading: 74.6060m³
